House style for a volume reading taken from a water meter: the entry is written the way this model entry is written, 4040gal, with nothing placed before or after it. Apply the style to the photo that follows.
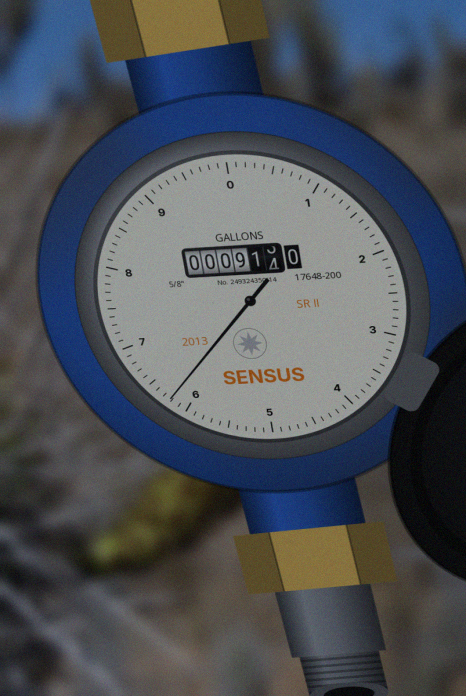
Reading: 9136.2gal
